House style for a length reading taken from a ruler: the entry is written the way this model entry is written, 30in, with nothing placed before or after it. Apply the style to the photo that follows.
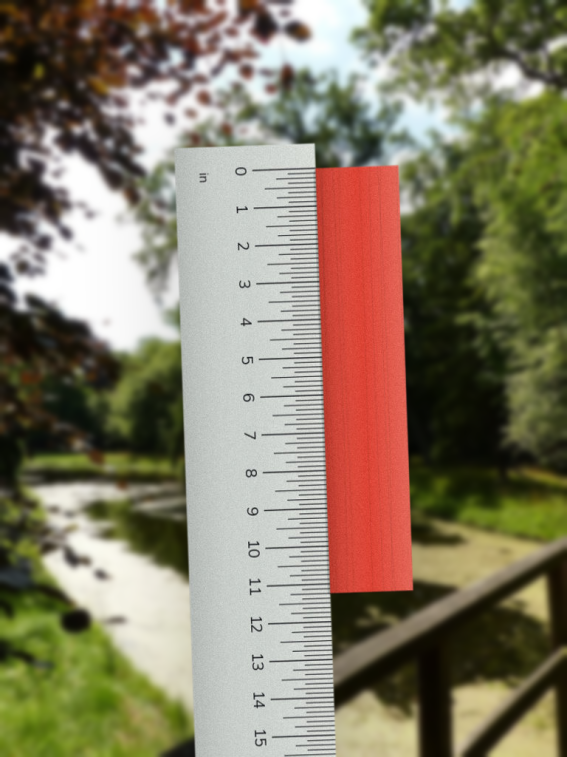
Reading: 11.25in
